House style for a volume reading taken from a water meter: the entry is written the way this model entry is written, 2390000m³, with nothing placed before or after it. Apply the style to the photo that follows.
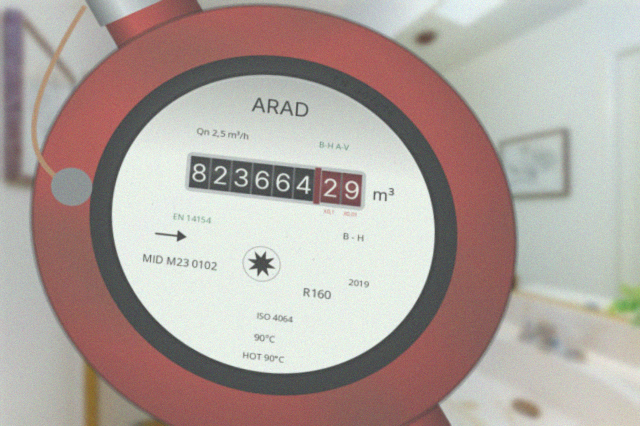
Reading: 823664.29m³
